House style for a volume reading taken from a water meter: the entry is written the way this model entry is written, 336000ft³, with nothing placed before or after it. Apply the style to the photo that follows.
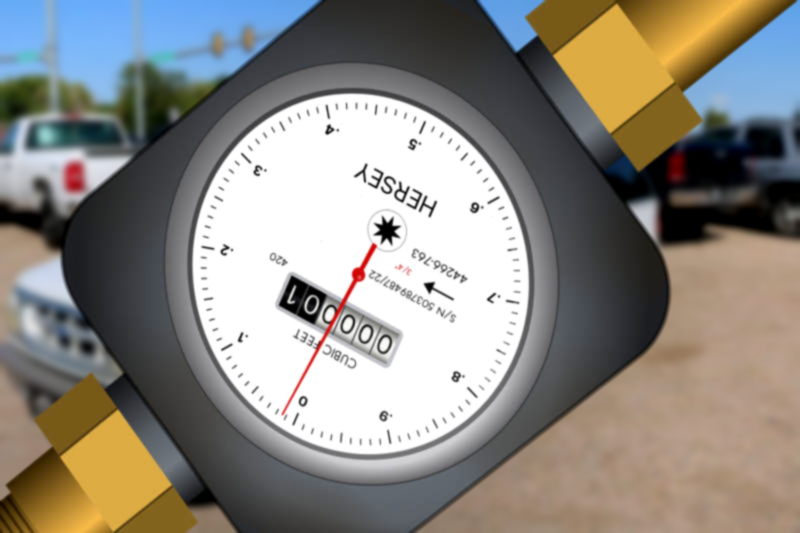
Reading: 1.01ft³
